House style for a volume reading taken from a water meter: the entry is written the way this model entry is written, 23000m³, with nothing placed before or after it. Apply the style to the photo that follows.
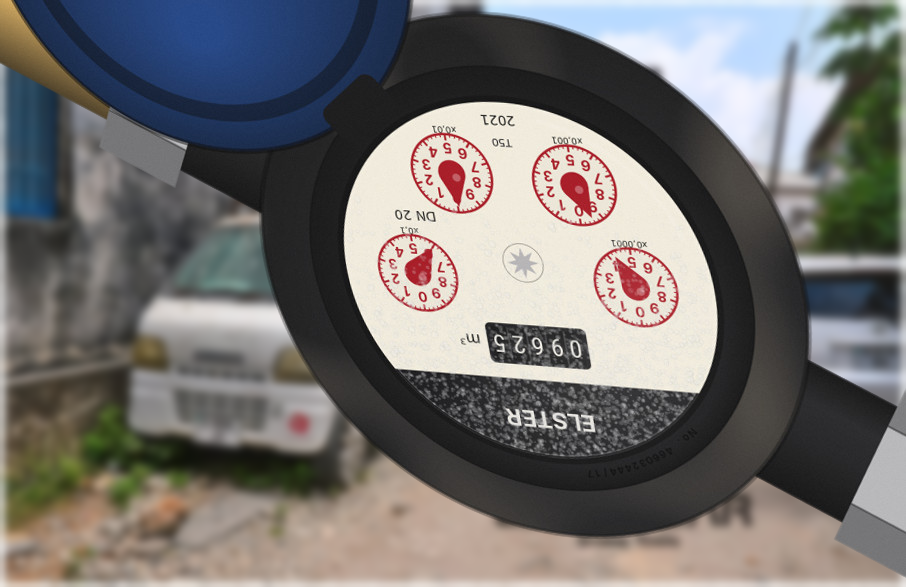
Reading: 9625.5994m³
